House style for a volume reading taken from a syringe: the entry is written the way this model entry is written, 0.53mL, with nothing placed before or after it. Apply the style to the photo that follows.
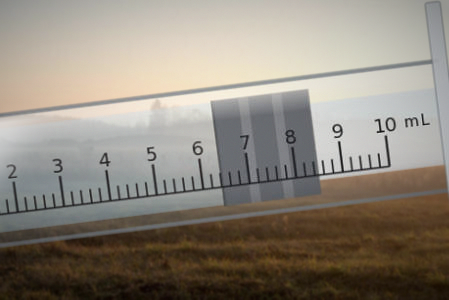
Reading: 6.4mL
